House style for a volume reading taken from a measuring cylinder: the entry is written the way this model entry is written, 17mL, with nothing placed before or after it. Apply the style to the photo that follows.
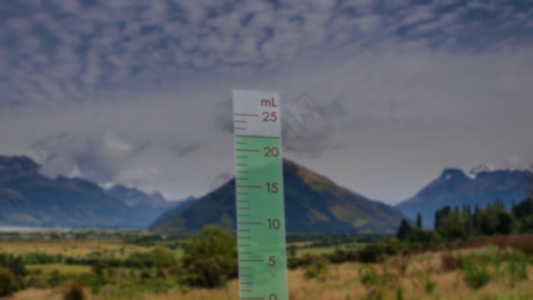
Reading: 22mL
